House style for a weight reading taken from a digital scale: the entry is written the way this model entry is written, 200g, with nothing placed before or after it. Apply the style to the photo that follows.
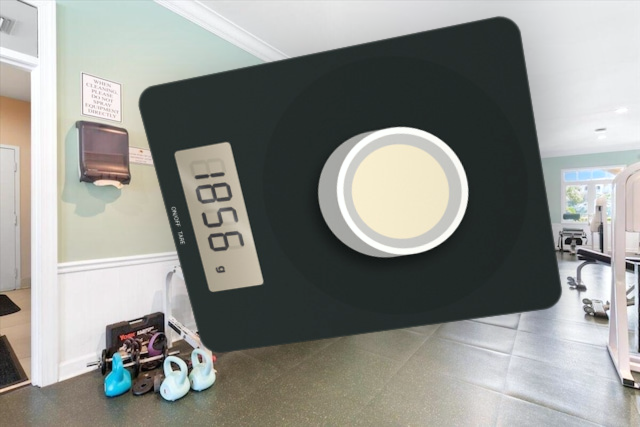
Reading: 1856g
